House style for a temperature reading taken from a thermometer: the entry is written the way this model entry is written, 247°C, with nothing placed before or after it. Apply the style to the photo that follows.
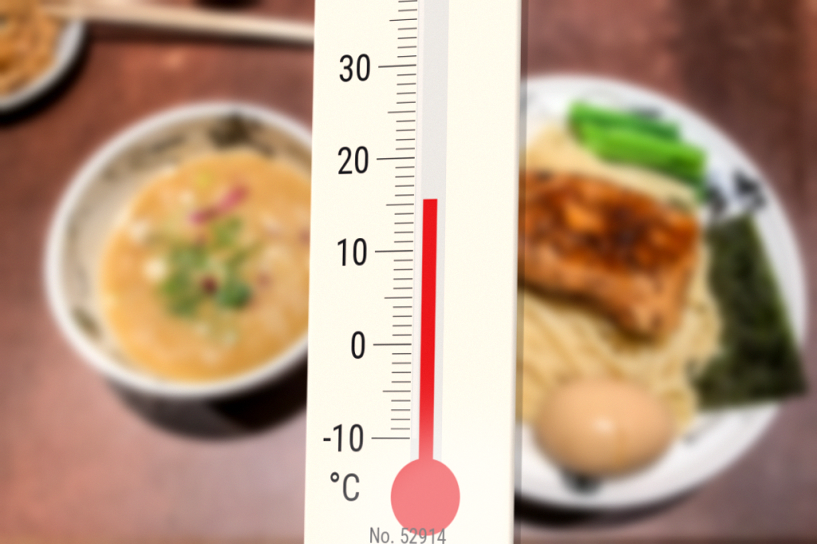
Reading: 15.5°C
